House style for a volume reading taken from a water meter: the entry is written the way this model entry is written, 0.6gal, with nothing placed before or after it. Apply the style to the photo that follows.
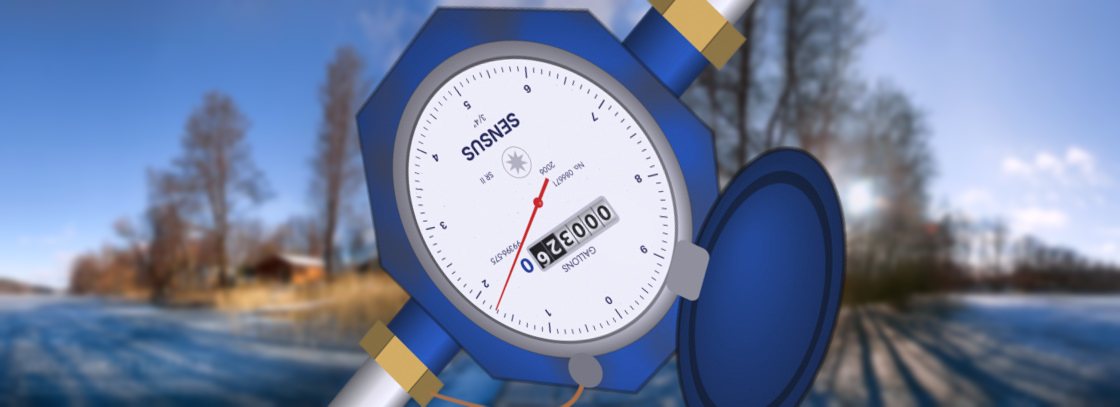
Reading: 3261.7gal
